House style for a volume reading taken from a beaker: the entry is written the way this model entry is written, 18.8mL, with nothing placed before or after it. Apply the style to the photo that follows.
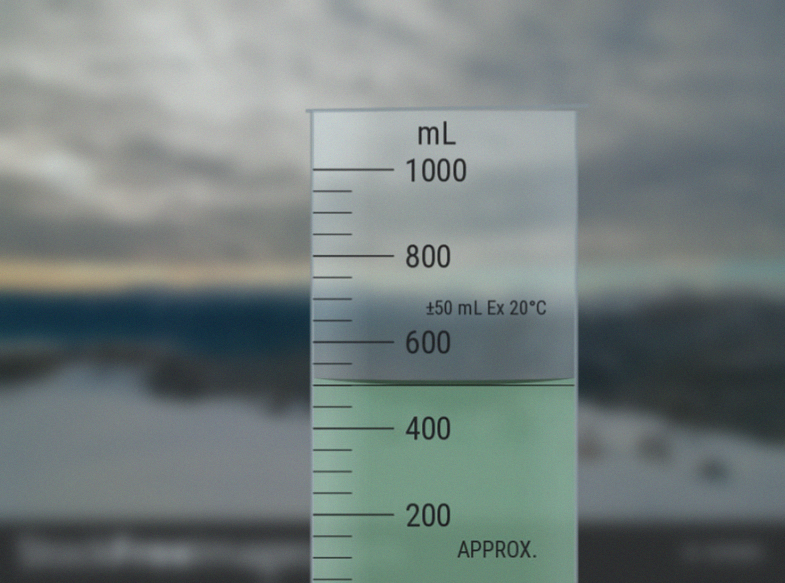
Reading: 500mL
